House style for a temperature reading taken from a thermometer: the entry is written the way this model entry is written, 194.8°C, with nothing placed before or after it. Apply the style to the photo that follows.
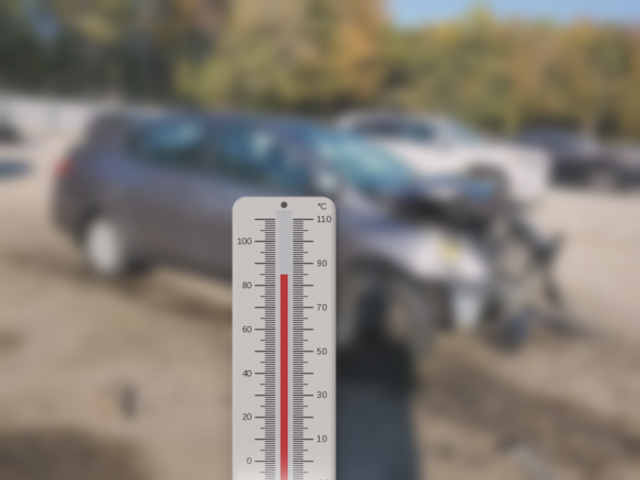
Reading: 85°C
